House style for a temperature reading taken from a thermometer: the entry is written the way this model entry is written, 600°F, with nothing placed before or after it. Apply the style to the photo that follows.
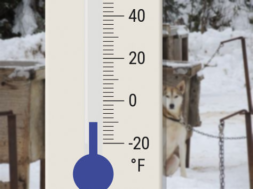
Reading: -10°F
